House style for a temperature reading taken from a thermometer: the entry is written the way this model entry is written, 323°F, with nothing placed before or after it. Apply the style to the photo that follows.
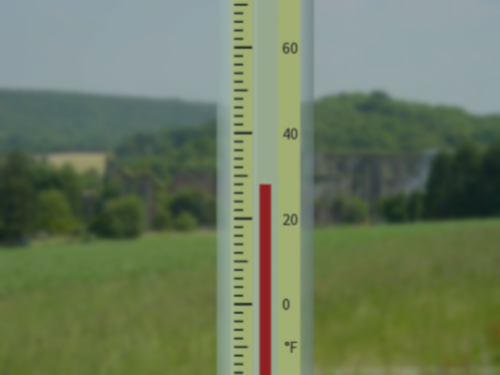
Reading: 28°F
